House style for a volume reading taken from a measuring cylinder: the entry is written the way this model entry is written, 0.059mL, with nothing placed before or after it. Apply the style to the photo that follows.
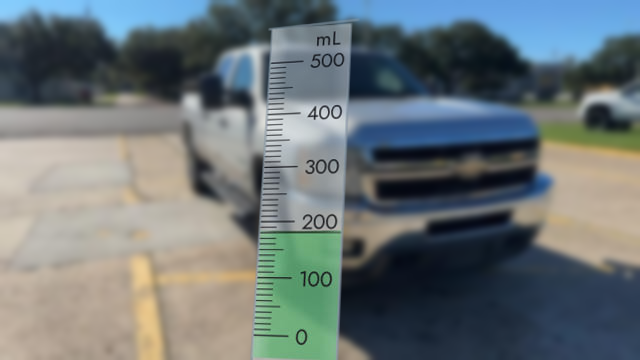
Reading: 180mL
